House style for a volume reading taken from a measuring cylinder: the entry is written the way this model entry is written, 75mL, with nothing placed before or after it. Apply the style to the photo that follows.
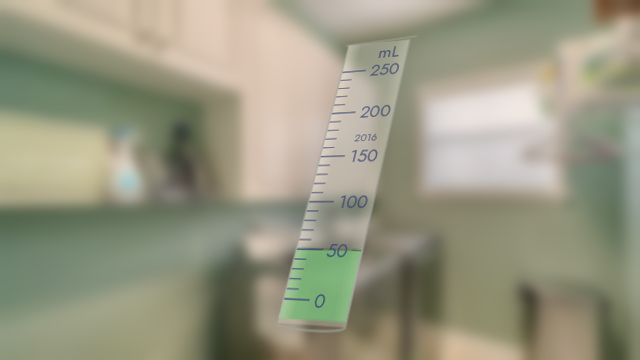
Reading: 50mL
